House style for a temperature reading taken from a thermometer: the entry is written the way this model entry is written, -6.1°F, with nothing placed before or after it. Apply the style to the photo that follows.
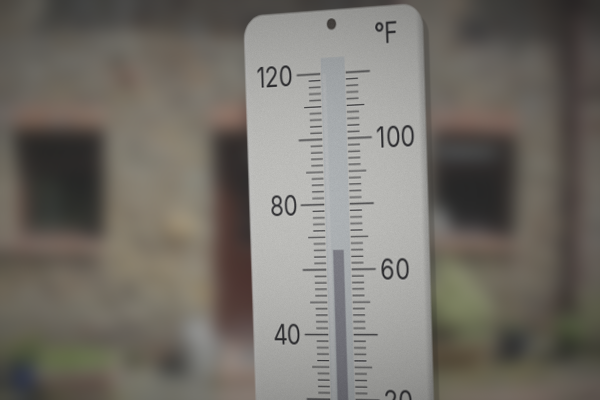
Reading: 66°F
